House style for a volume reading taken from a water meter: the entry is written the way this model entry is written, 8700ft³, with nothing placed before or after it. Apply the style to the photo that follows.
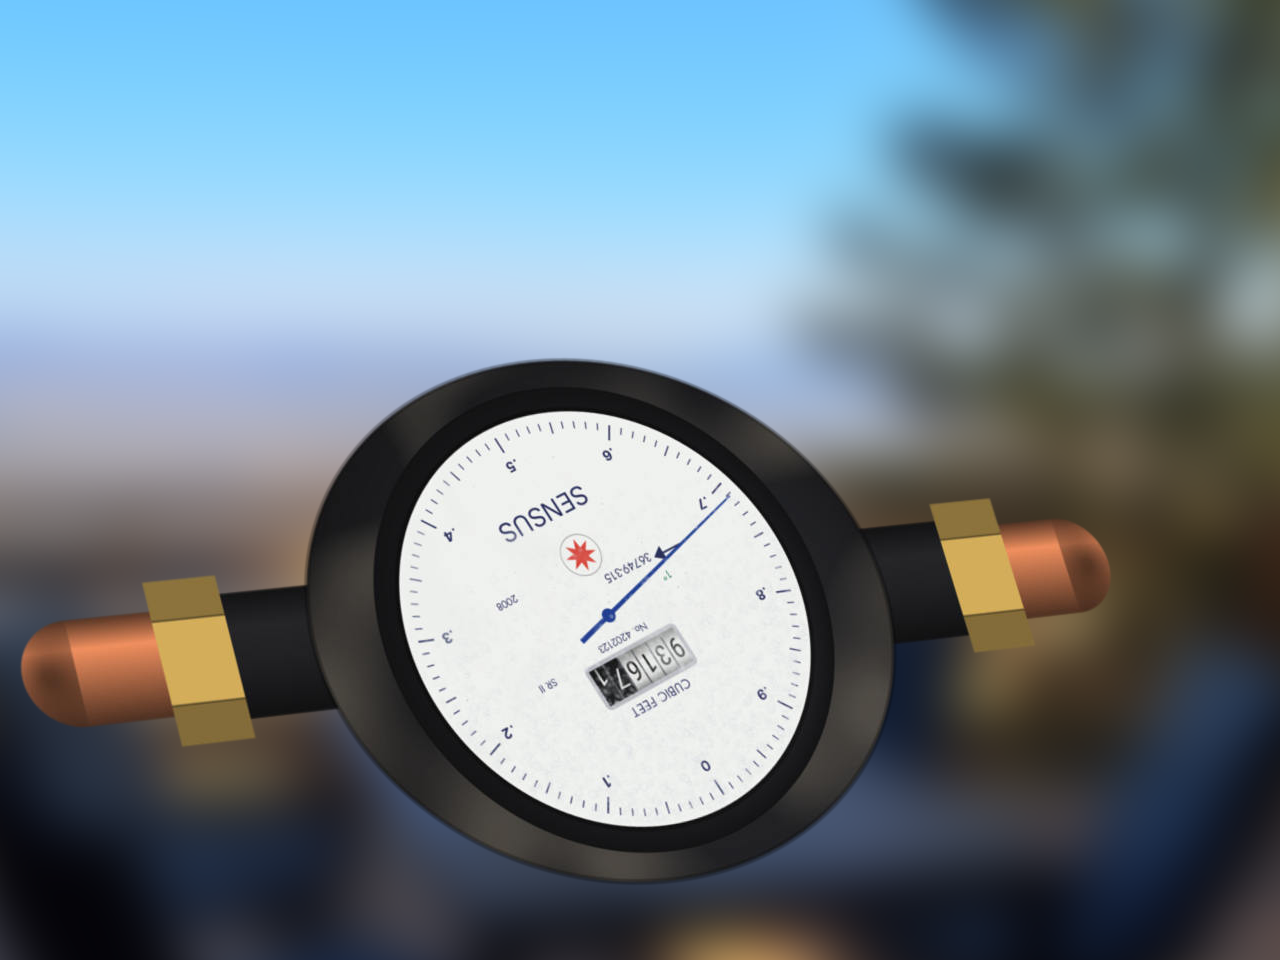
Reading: 931670.71ft³
